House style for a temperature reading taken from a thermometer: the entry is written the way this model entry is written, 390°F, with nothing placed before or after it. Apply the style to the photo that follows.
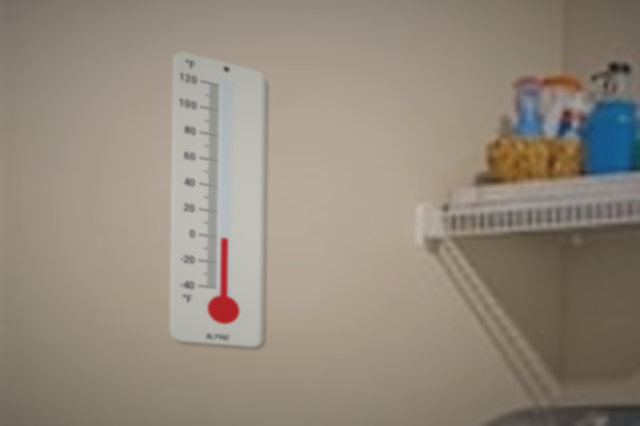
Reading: 0°F
